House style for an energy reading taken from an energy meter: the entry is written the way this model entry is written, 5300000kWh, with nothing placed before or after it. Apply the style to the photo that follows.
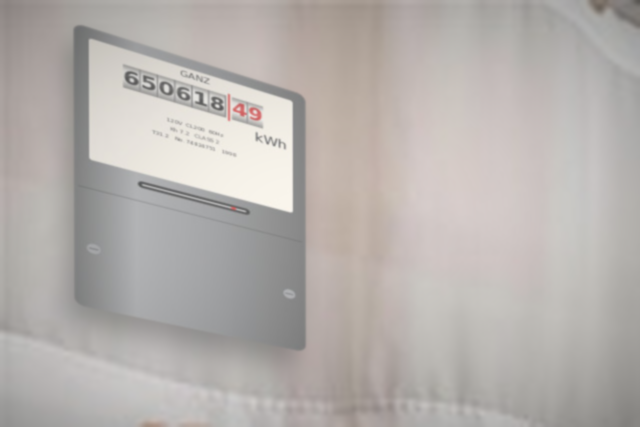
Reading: 650618.49kWh
